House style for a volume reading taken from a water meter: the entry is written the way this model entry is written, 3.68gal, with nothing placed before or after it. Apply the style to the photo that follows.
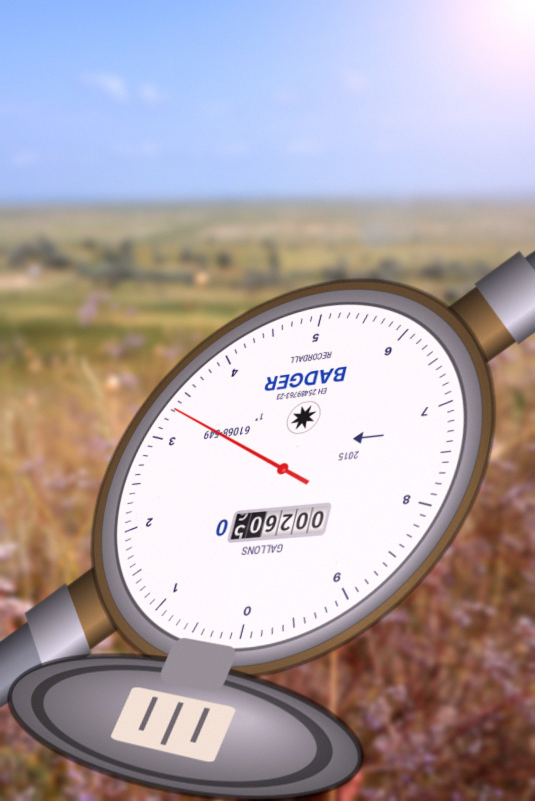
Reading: 26053.3gal
